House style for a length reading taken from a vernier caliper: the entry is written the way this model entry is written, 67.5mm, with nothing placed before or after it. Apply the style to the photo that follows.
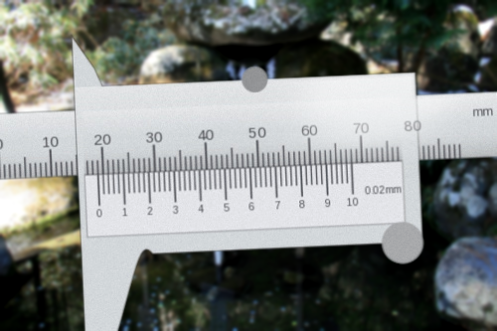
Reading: 19.0mm
